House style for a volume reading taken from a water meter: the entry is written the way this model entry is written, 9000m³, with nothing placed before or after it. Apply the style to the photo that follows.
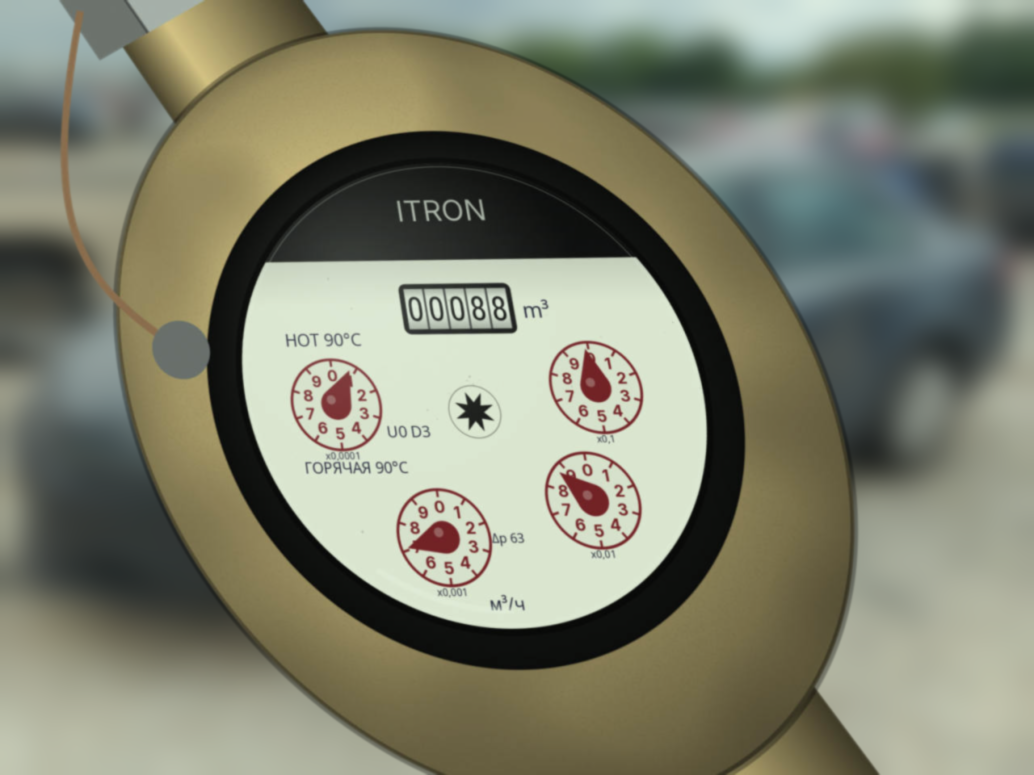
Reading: 87.9870m³
